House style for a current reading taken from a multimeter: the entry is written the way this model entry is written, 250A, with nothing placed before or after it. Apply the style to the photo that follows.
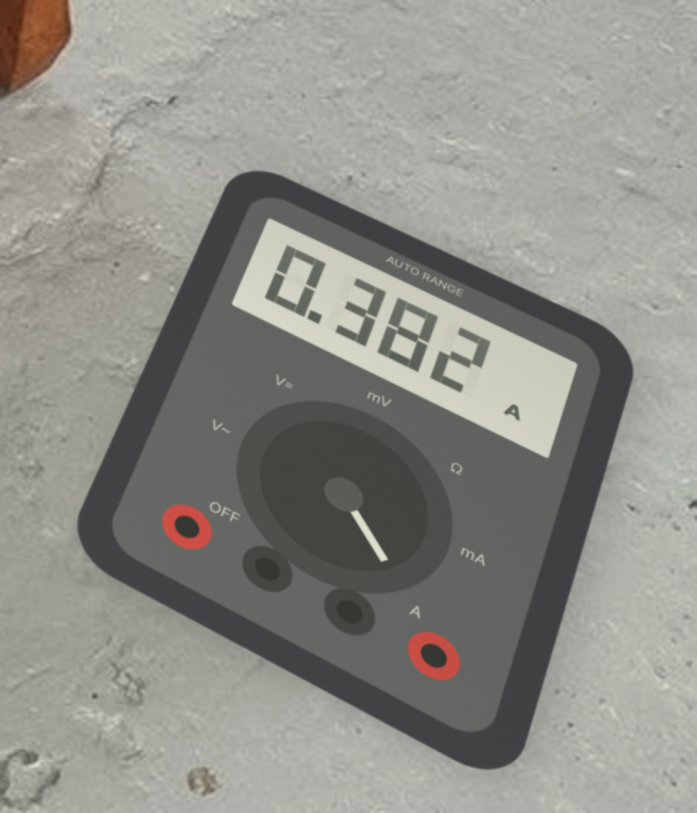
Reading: 0.382A
